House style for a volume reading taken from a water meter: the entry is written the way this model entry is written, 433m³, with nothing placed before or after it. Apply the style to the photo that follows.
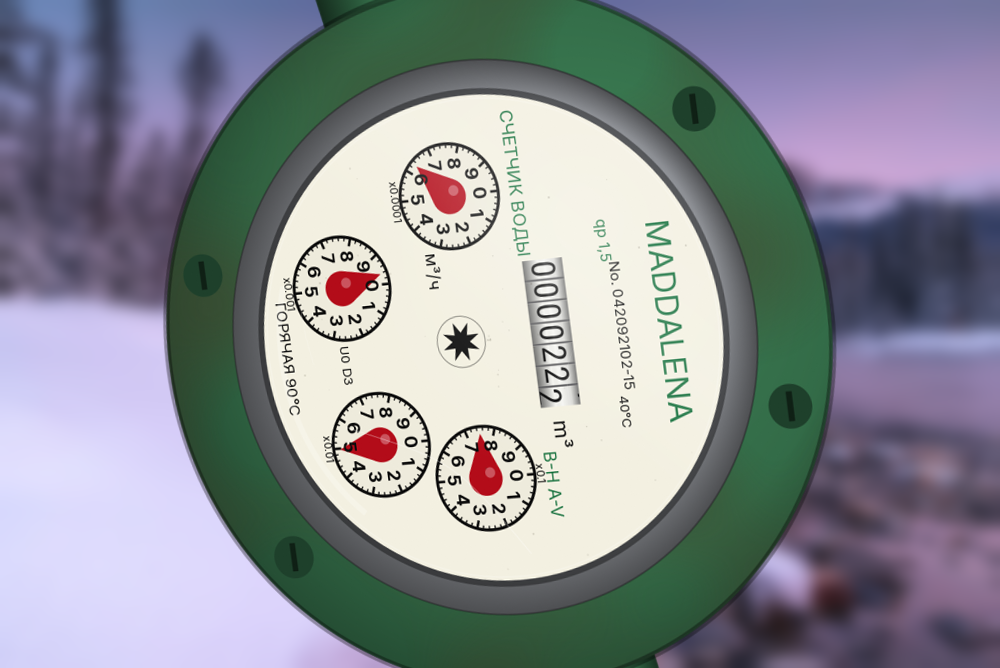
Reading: 221.7496m³
